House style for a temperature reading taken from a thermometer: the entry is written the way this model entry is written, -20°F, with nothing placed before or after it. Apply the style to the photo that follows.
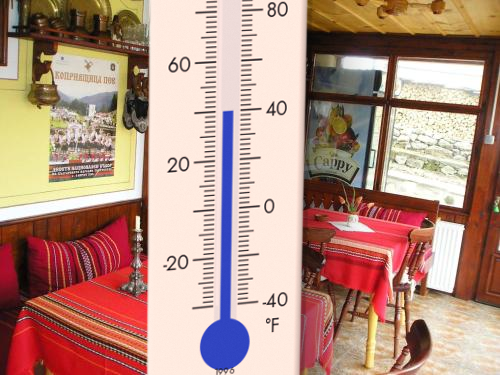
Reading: 40°F
